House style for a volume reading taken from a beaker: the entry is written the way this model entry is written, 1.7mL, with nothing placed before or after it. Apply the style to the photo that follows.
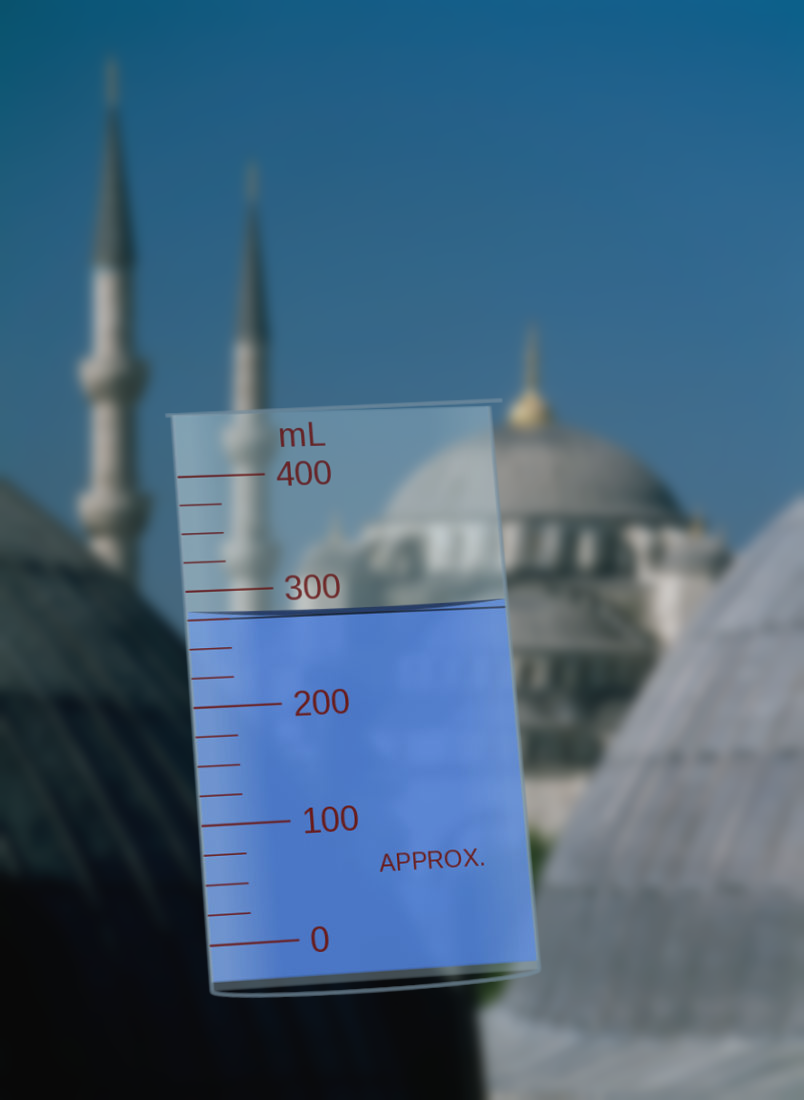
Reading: 275mL
